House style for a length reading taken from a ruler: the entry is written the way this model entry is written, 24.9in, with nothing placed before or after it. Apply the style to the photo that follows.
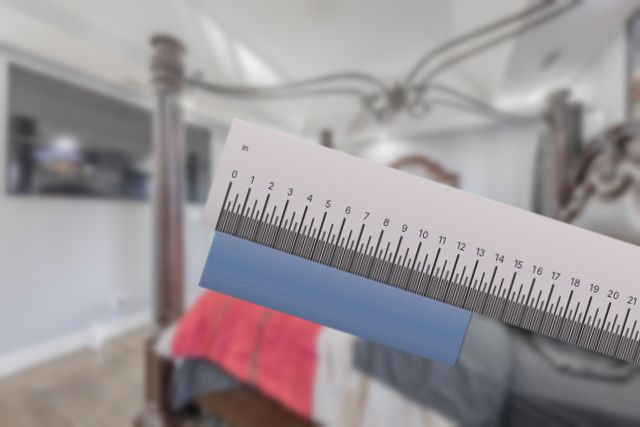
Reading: 13.5in
